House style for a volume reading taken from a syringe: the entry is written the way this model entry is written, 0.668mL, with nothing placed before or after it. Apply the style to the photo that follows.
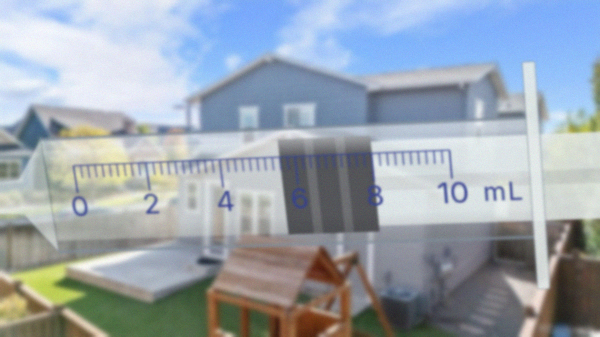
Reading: 5.6mL
